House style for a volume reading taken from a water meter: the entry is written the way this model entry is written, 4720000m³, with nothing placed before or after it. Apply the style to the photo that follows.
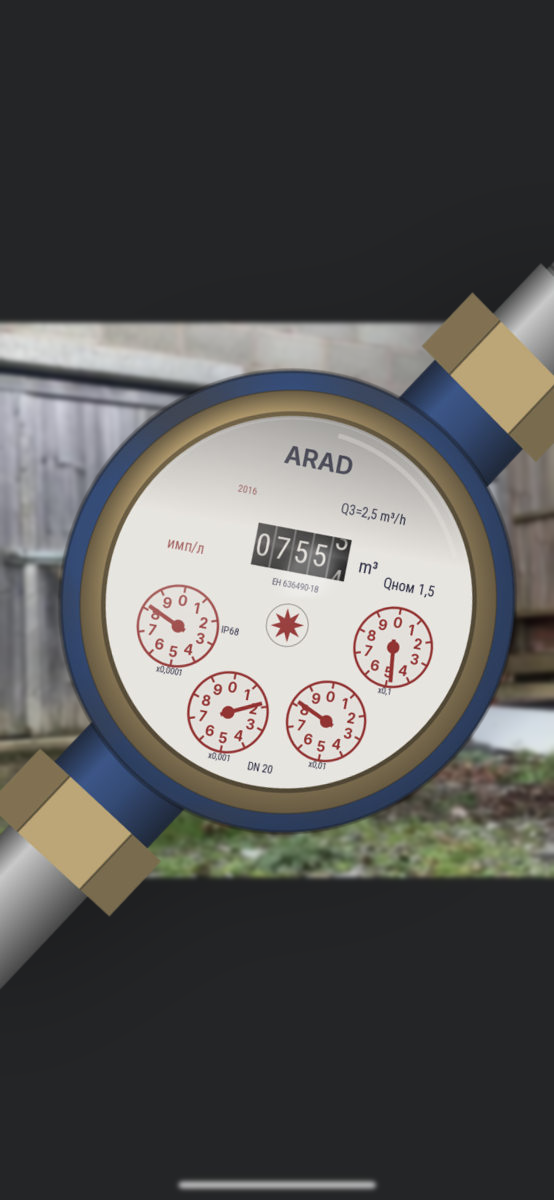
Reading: 7553.4818m³
